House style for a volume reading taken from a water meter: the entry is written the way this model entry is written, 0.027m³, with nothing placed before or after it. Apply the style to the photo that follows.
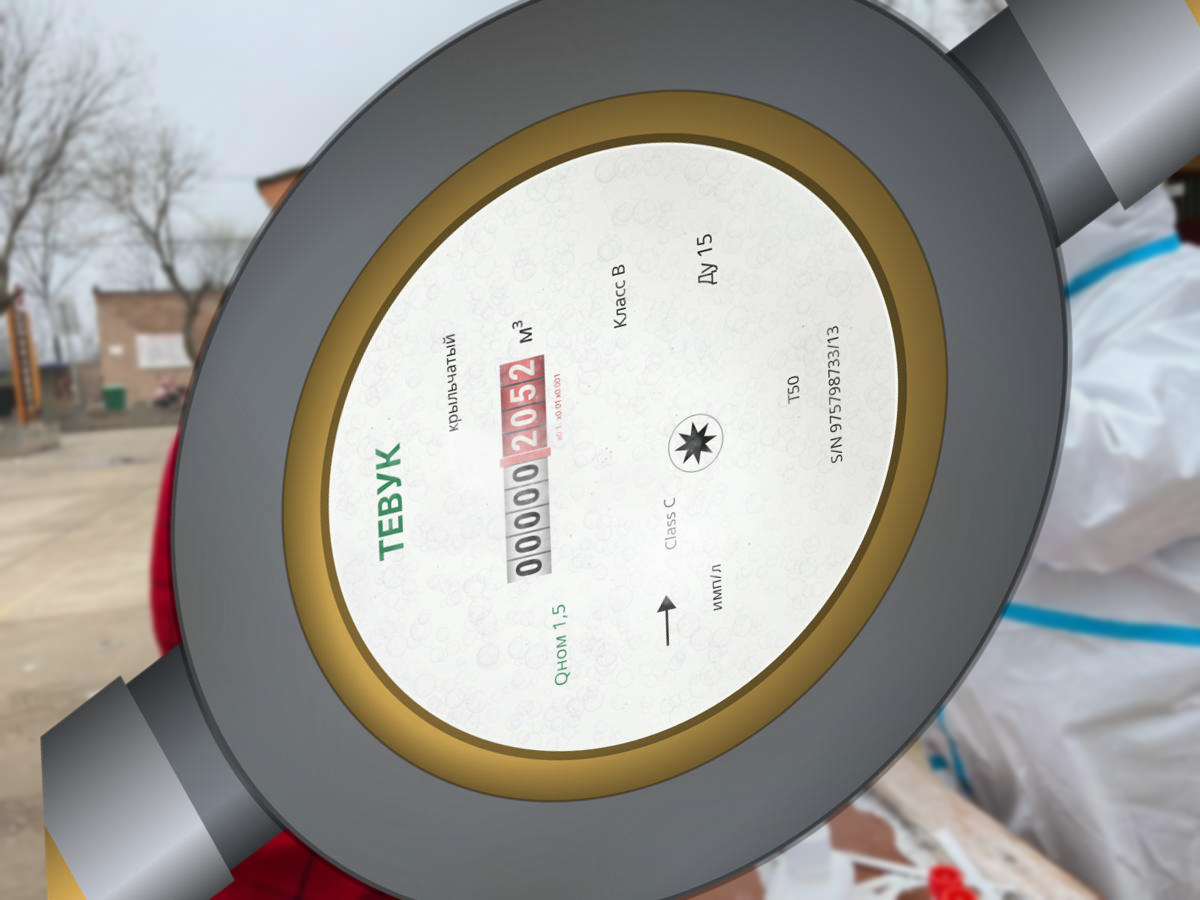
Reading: 0.2052m³
